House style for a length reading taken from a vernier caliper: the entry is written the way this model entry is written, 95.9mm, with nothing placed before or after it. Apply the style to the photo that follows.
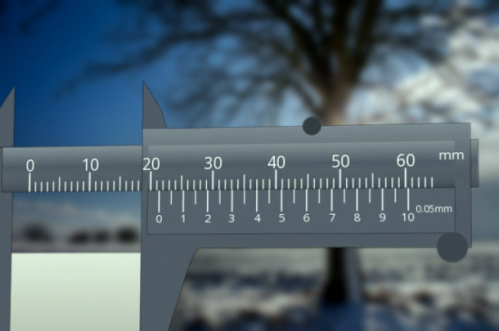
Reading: 21.4mm
